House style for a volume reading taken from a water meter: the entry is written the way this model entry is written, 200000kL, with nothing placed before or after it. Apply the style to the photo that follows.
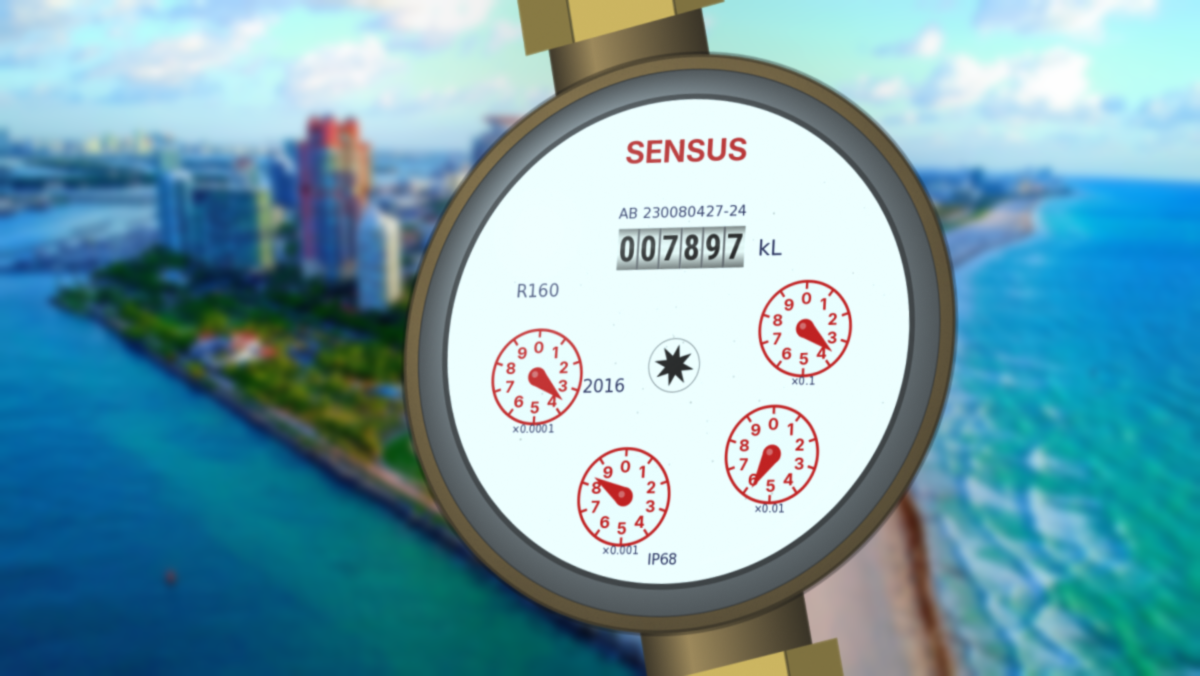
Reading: 7897.3583kL
